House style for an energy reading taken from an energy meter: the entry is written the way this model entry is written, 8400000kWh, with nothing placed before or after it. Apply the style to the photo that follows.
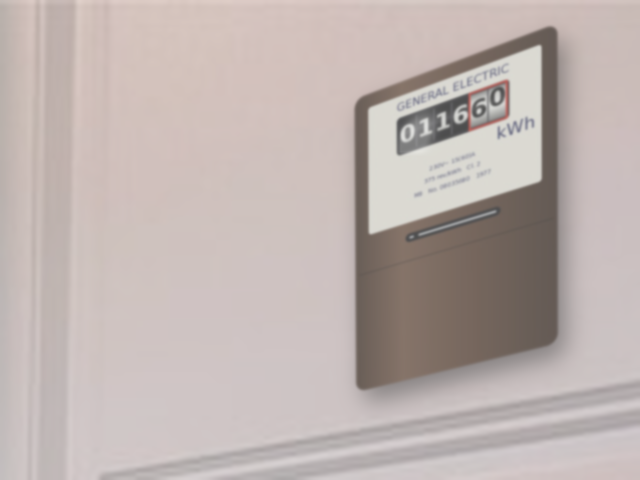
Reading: 116.60kWh
